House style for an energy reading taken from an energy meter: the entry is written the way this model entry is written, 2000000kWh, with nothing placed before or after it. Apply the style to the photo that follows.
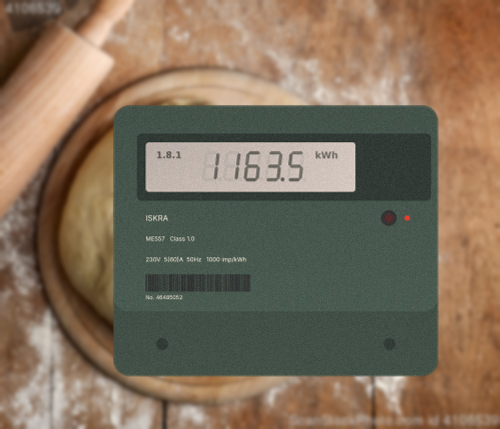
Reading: 1163.5kWh
